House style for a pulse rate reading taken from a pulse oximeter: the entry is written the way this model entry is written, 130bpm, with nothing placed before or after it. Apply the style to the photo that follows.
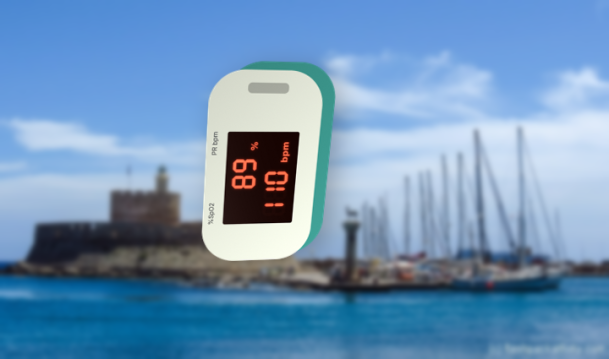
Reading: 110bpm
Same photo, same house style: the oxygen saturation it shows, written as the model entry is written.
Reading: 89%
